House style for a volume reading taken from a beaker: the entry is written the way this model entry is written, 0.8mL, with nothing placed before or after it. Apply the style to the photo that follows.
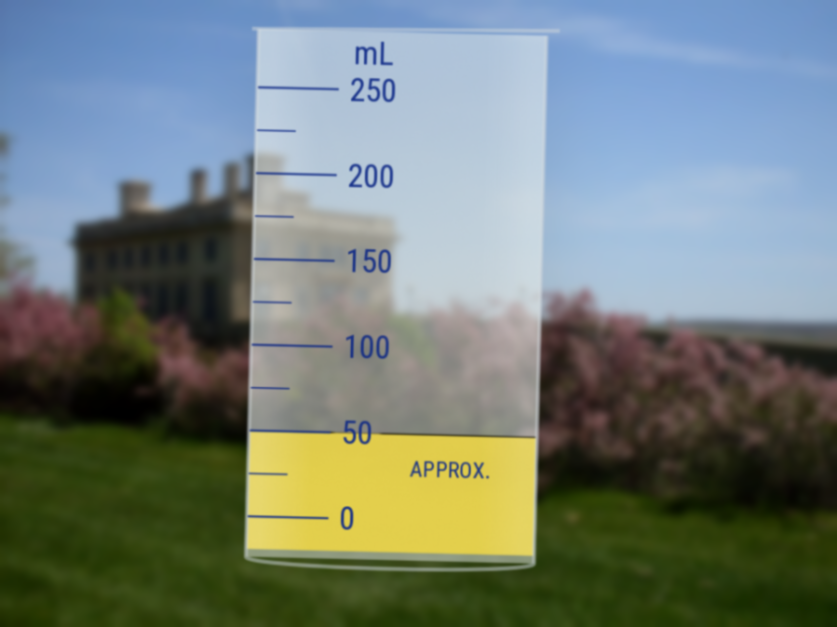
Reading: 50mL
